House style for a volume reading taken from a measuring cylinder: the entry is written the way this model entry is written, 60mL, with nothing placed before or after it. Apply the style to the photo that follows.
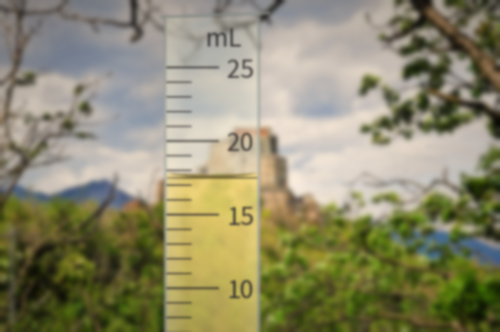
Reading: 17.5mL
